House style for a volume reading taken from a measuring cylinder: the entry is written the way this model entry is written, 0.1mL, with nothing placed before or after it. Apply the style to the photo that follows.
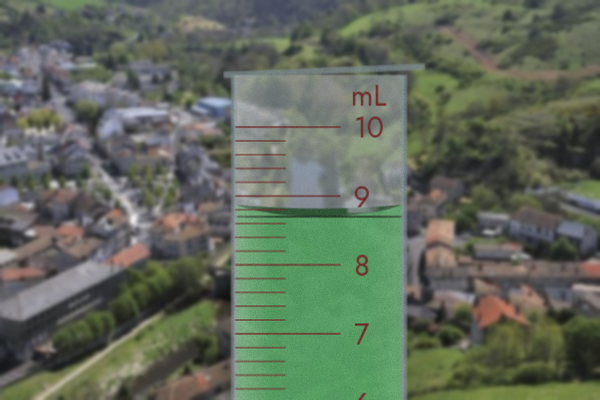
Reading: 8.7mL
